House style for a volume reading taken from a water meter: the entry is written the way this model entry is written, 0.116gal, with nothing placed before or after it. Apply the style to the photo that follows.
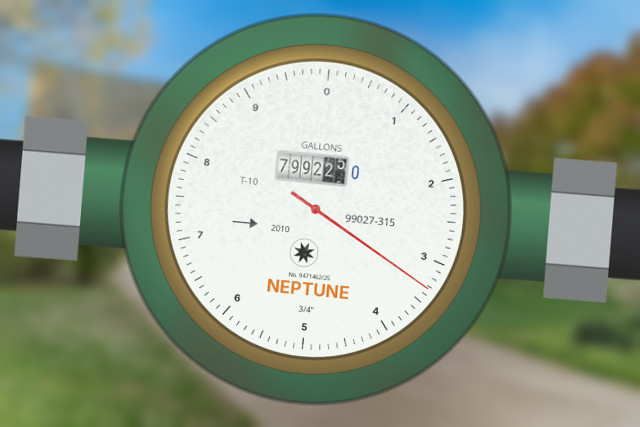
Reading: 7992253.3gal
